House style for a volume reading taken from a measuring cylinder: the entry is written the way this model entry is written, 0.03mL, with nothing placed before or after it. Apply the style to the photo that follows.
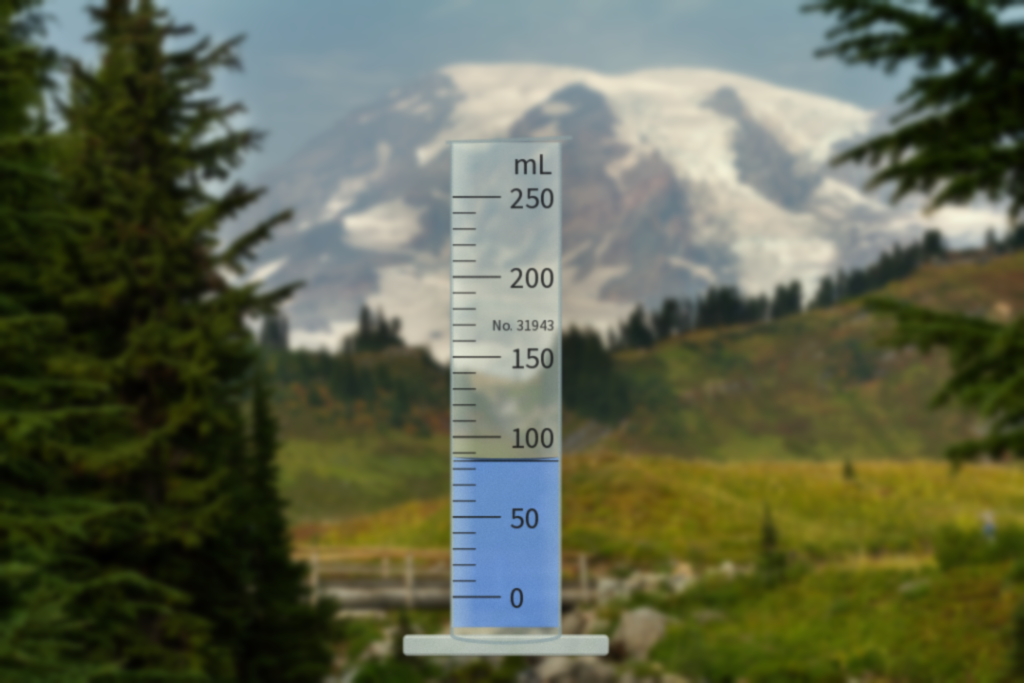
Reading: 85mL
